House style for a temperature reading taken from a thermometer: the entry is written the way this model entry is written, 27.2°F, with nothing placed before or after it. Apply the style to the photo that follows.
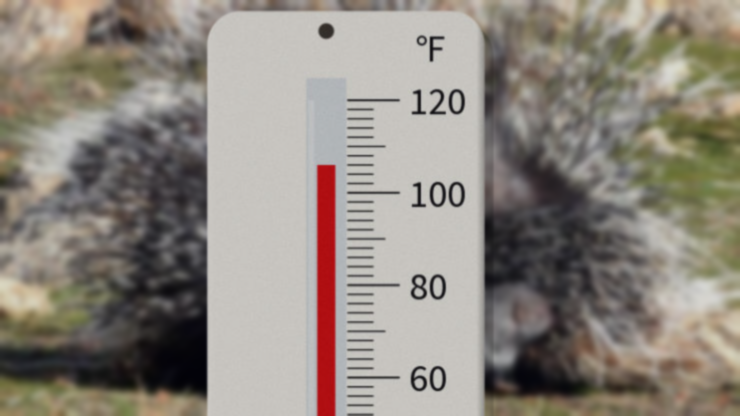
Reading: 106°F
